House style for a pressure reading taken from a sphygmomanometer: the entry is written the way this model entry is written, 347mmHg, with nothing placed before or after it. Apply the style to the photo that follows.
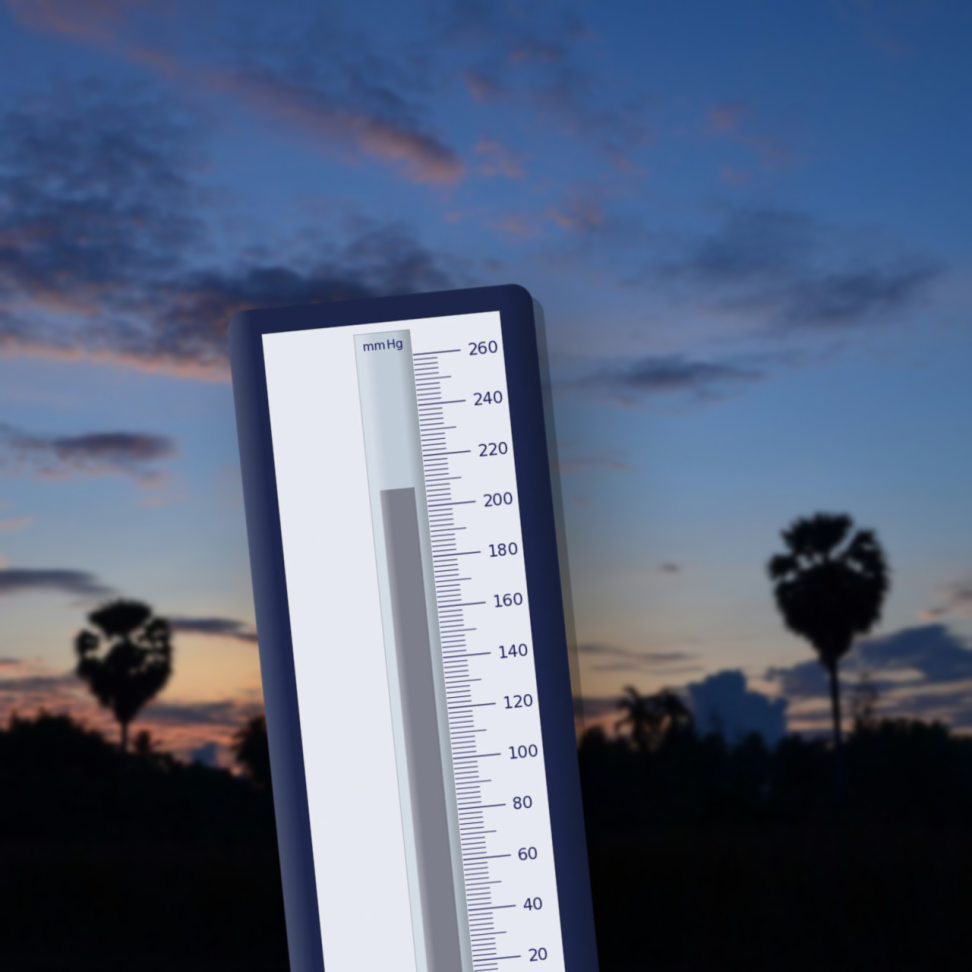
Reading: 208mmHg
